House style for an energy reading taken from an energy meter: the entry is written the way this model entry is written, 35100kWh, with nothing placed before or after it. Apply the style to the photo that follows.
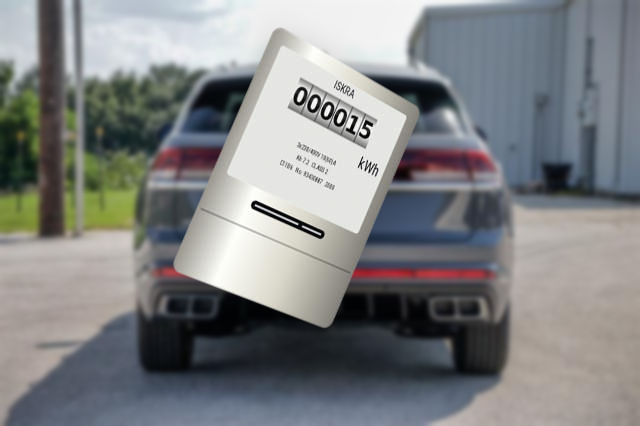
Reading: 15kWh
